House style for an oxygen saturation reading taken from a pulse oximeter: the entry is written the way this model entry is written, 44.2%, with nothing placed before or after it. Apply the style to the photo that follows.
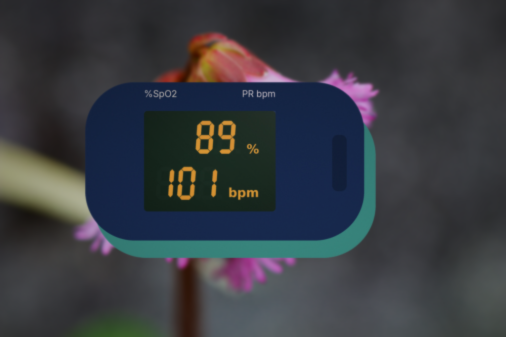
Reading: 89%
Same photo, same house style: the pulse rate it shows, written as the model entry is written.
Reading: 101bpm
